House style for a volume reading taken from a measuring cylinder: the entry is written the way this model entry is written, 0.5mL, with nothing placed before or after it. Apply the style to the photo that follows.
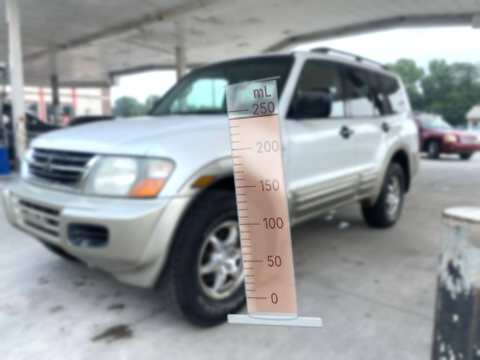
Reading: 240mL
